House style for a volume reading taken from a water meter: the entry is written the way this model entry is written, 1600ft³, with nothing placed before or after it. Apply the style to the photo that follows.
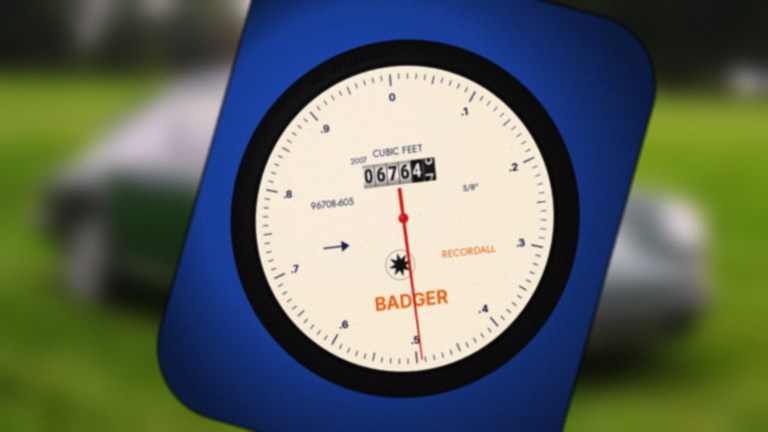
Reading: 67646.49ft³
